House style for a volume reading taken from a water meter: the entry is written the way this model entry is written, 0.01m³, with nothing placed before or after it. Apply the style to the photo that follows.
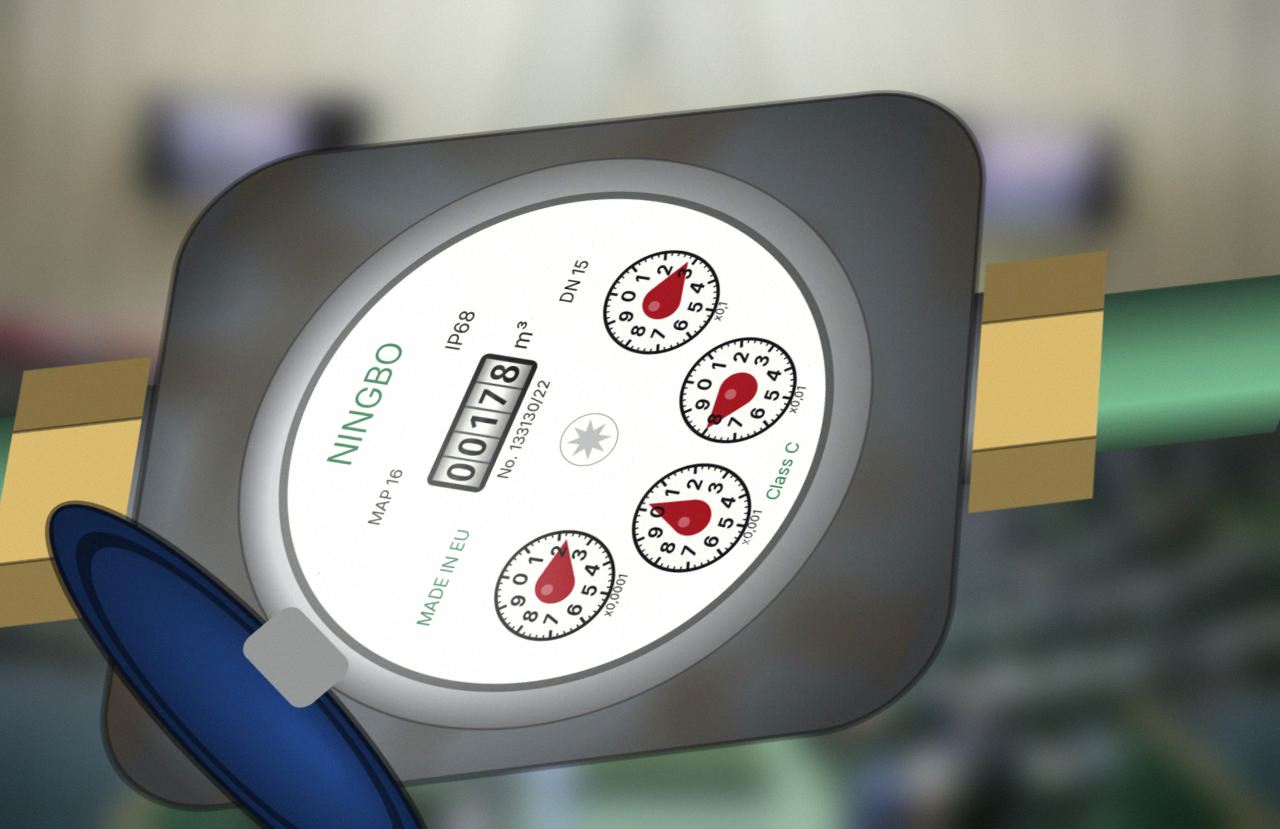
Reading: 178.2802m³
